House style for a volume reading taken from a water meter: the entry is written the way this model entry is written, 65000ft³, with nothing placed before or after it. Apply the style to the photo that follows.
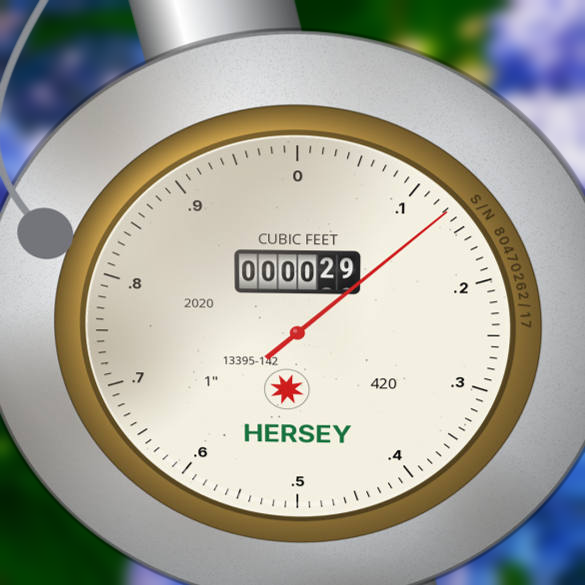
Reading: 29.13ft³
